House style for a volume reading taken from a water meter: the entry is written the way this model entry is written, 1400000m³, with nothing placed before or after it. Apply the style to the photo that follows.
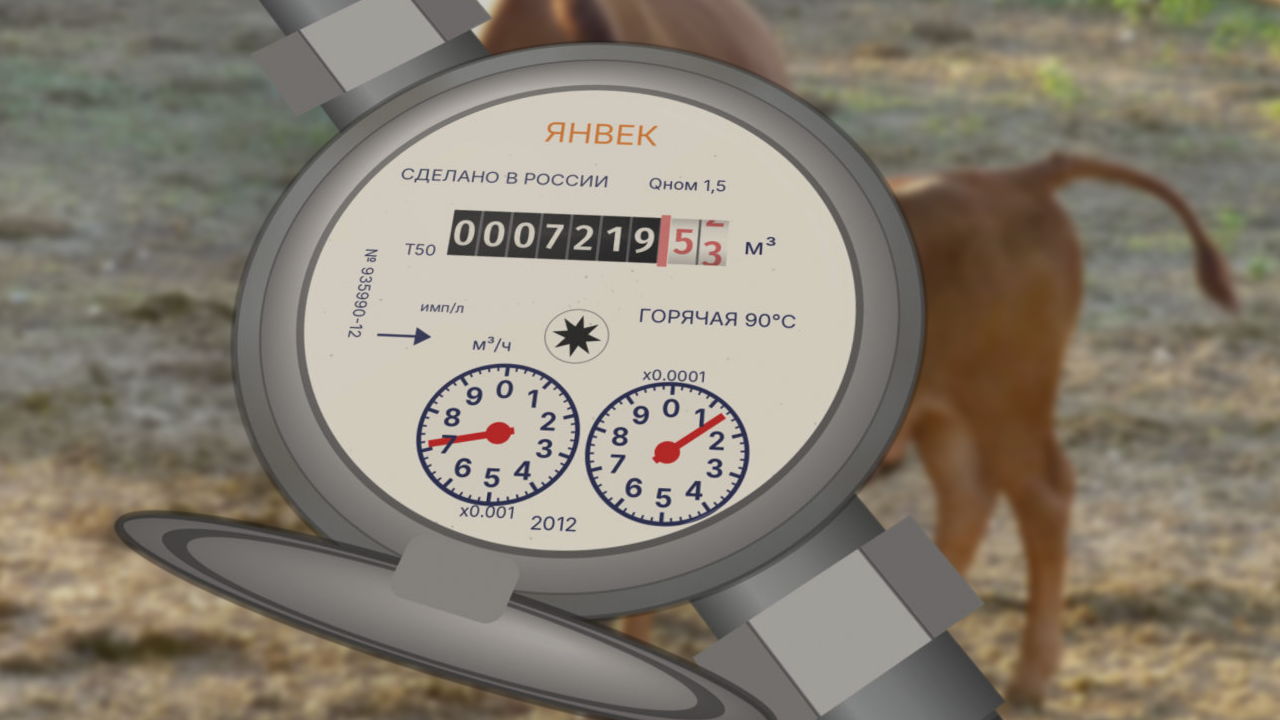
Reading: 7219.5271m³
